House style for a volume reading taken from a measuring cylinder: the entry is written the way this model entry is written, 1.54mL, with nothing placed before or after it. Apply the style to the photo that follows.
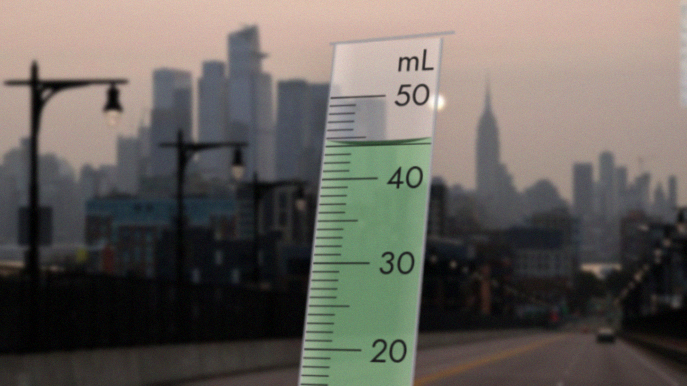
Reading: 44mL
